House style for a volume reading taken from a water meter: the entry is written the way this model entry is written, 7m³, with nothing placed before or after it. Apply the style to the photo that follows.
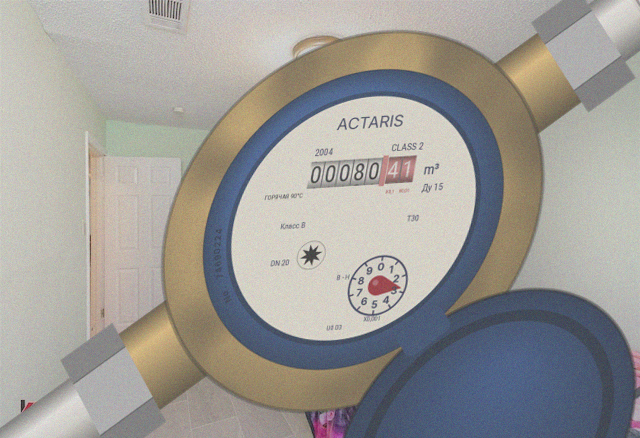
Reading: 80.412m³
